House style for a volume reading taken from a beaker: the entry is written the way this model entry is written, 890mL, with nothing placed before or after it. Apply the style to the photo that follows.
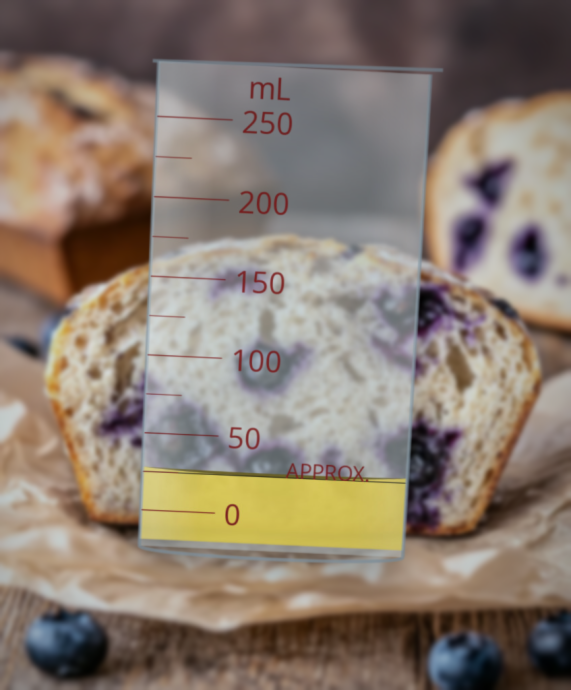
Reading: 25mL
